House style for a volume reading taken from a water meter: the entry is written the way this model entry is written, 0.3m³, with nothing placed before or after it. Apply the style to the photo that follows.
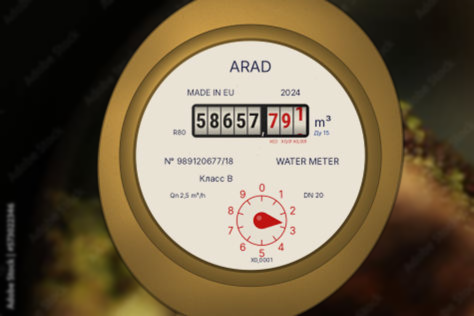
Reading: 58657.7912m³
